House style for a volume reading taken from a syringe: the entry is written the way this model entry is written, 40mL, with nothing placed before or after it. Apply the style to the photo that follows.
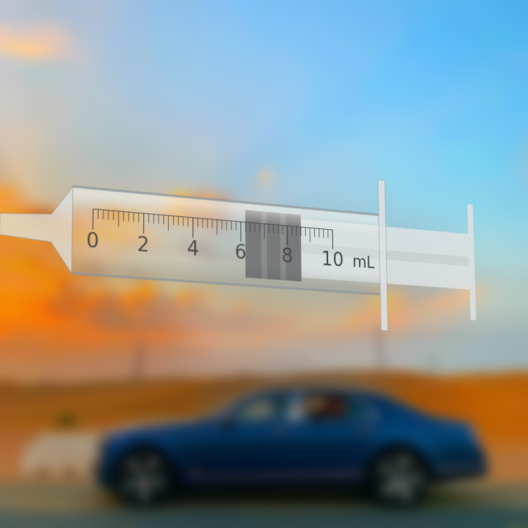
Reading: 6.2mL
